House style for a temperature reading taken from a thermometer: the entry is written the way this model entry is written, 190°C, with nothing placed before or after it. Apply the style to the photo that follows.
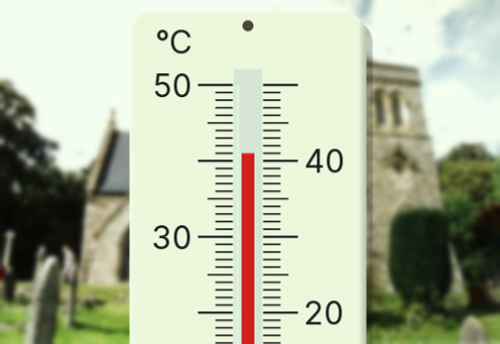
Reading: 41°C
